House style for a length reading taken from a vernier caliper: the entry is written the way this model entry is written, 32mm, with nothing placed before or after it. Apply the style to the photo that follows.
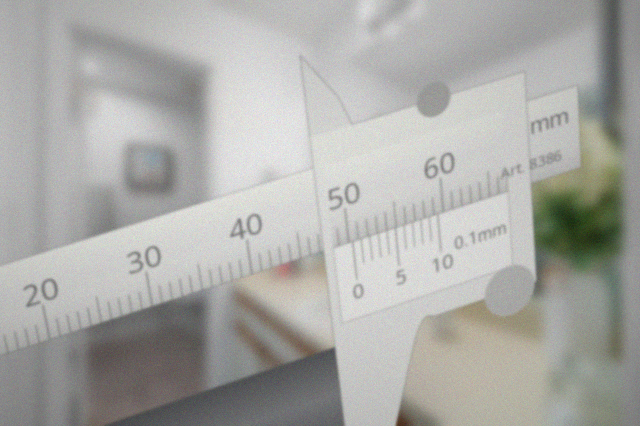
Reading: 50.4mm
